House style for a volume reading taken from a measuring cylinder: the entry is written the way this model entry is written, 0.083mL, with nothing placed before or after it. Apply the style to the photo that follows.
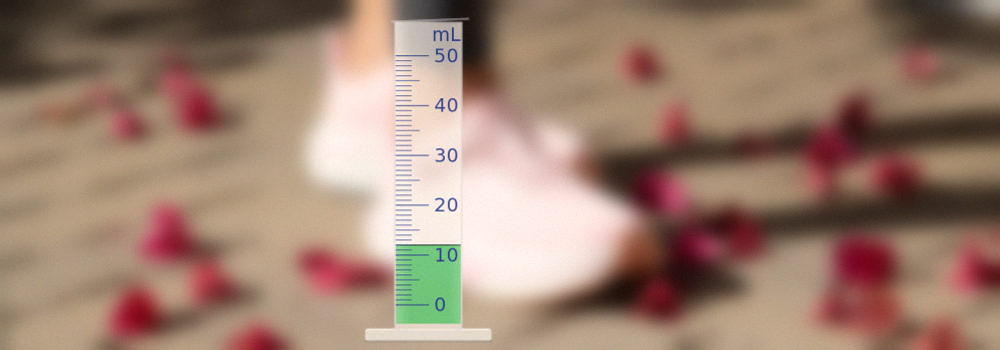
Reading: 12mL
